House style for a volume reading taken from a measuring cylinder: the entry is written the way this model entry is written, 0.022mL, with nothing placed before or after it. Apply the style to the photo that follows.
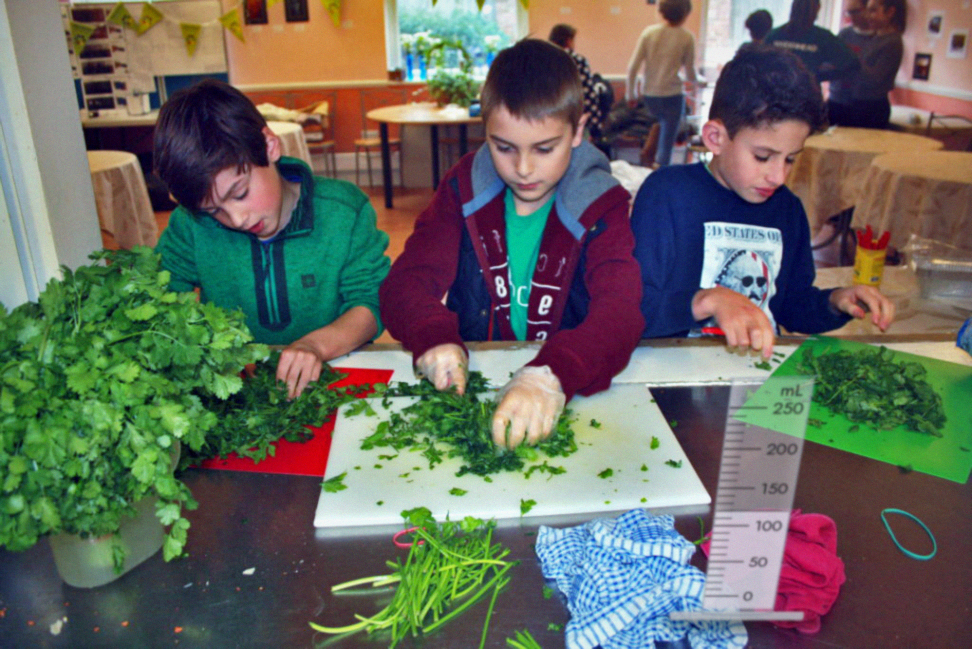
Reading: 120mL
